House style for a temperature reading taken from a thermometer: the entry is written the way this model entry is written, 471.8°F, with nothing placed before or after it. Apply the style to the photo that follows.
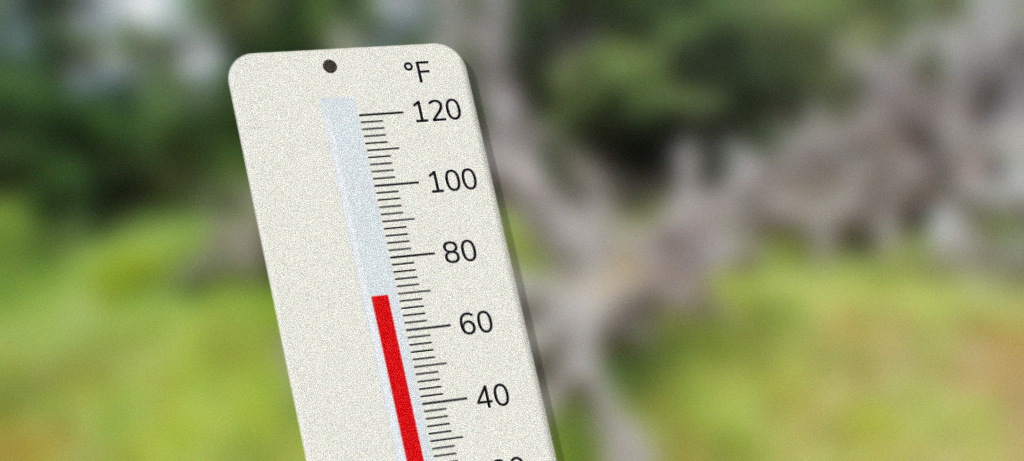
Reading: 70°F
